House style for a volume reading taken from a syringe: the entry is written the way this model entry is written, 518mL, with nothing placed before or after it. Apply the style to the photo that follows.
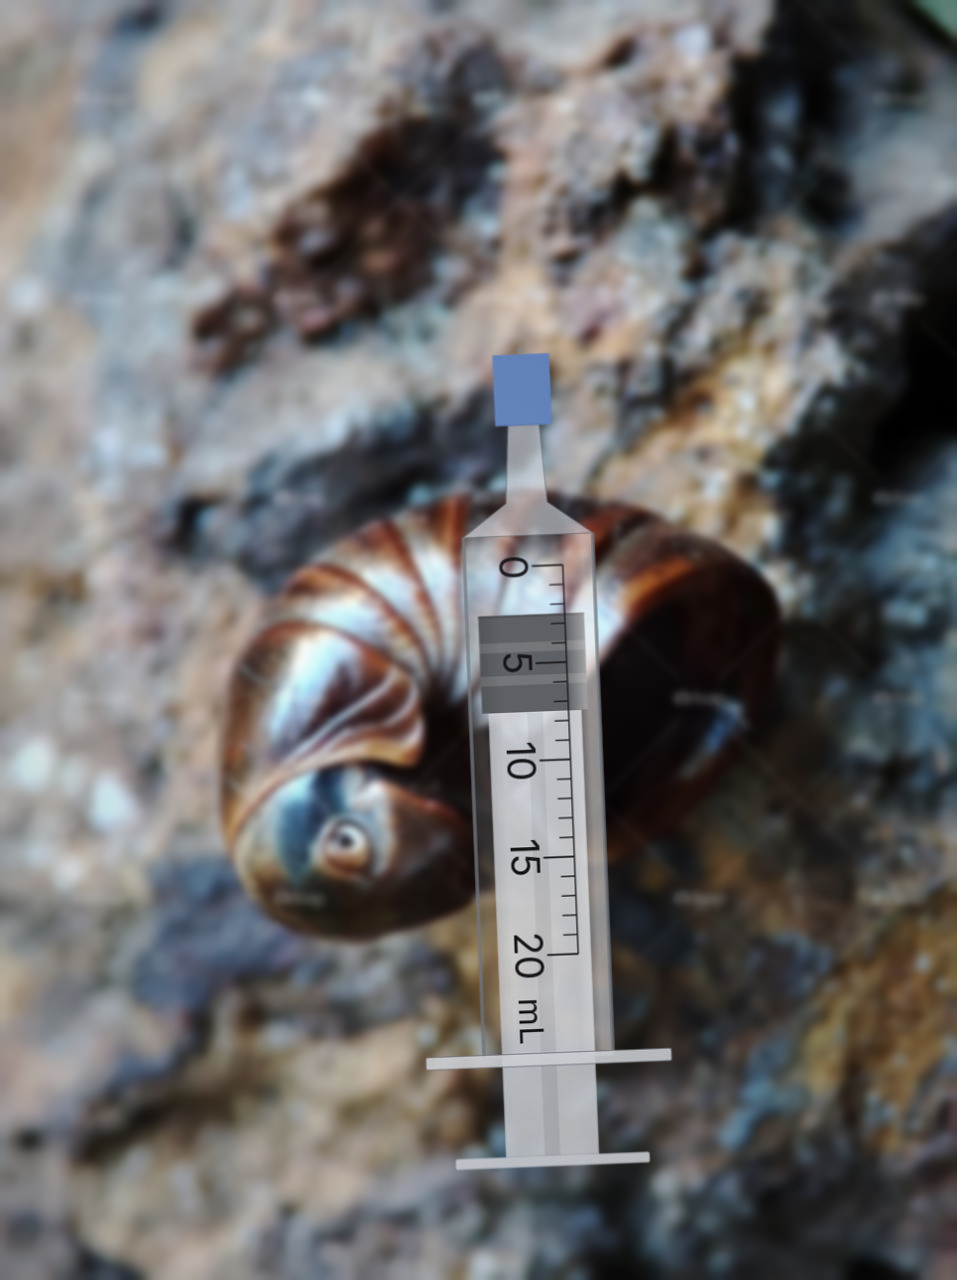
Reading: 2.5mL
